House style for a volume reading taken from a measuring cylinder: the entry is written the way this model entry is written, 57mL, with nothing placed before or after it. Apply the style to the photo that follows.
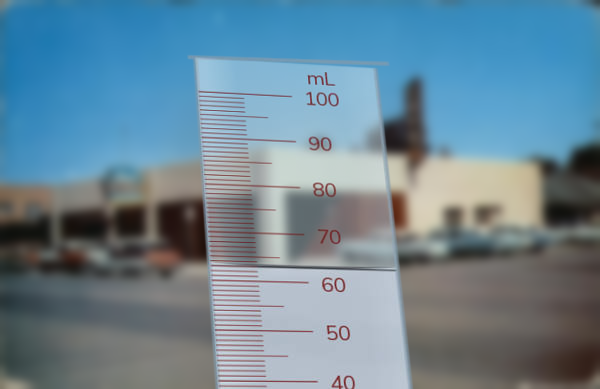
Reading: 63mL
